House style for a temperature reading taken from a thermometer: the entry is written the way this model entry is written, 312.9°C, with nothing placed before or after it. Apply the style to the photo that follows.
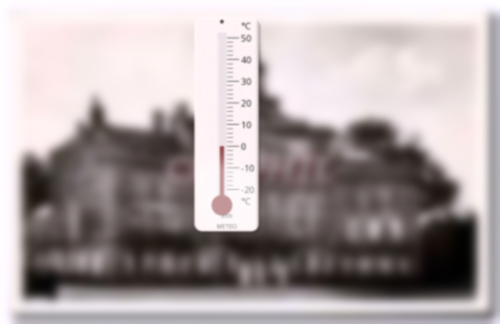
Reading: 0°C
